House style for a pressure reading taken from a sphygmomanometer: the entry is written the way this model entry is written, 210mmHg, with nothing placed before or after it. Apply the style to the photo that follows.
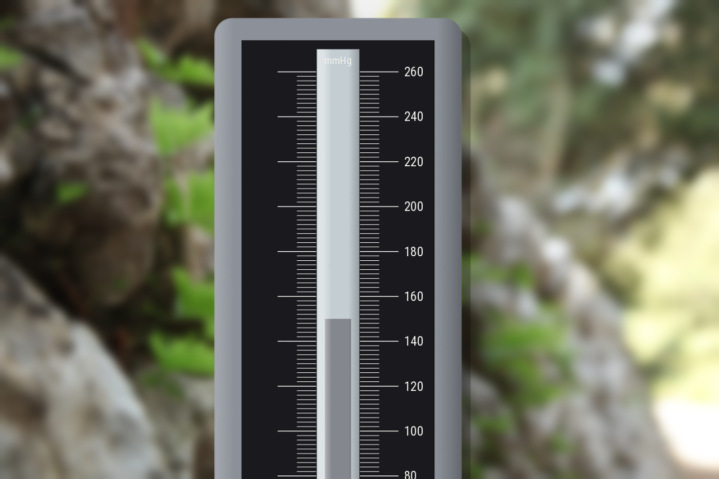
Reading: 150mmHg
